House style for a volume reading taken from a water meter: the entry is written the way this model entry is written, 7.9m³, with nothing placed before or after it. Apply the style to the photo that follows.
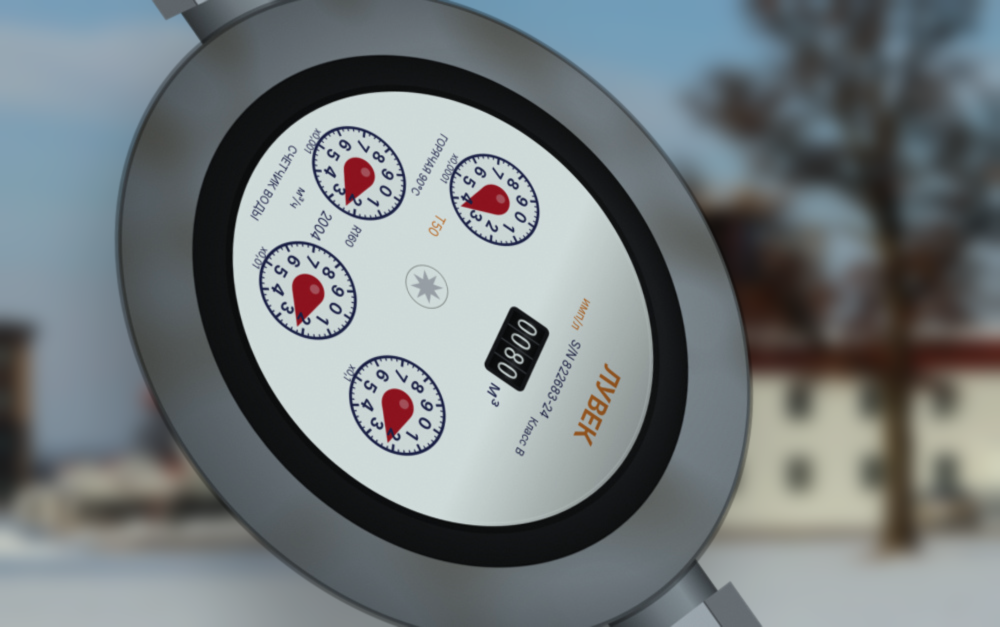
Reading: 80.2223m³
